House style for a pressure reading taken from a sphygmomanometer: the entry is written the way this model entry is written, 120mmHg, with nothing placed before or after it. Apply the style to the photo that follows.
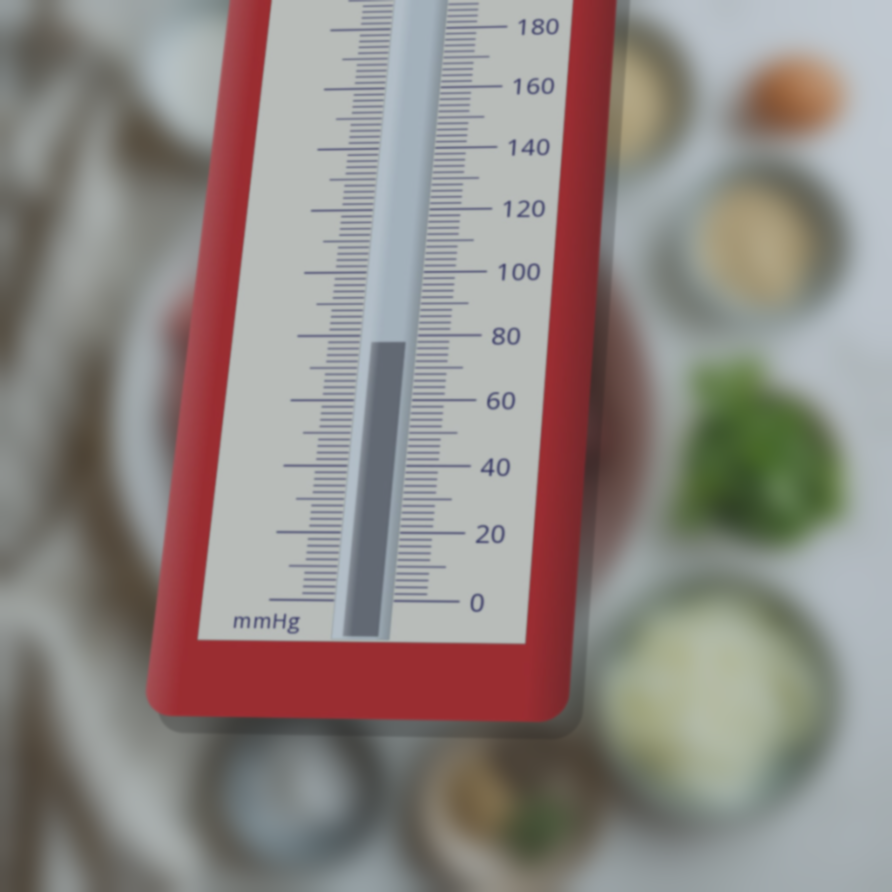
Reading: 78mmHg
